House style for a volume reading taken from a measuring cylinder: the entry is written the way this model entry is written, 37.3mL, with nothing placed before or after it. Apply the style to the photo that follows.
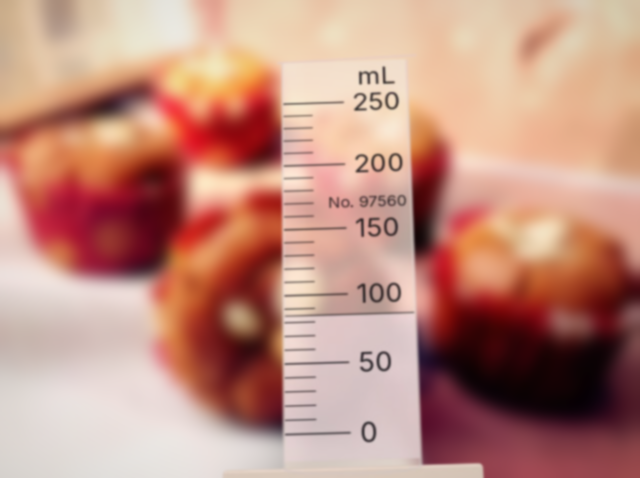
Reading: 85mL
